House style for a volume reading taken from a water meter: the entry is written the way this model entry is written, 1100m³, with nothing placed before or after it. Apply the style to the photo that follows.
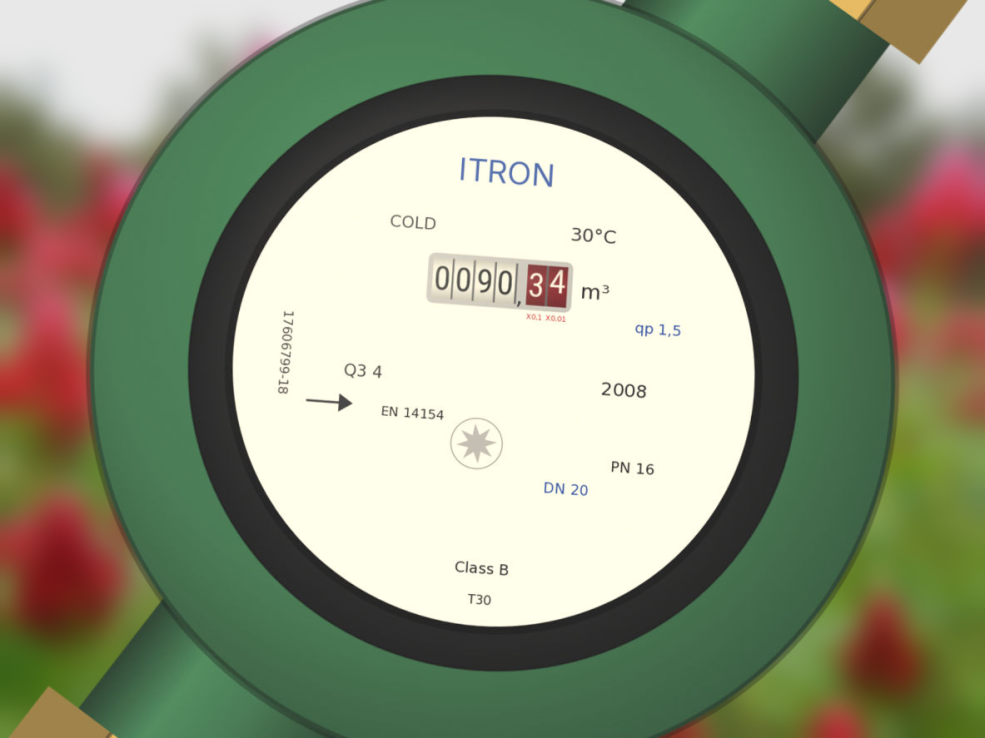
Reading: 90.34m³
